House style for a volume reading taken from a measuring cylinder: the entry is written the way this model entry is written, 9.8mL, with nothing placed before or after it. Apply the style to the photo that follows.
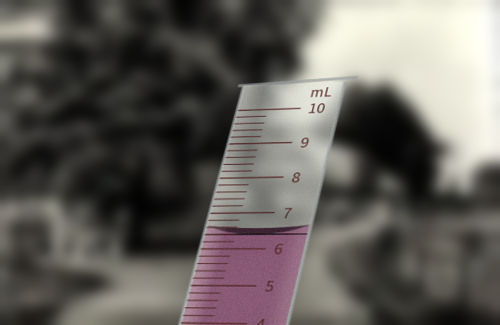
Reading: 6.4mL
